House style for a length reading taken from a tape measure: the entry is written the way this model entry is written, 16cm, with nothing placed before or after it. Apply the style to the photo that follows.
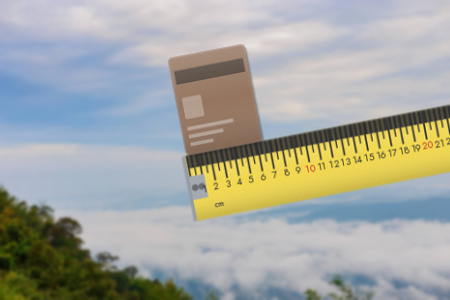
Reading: 6.5cm
